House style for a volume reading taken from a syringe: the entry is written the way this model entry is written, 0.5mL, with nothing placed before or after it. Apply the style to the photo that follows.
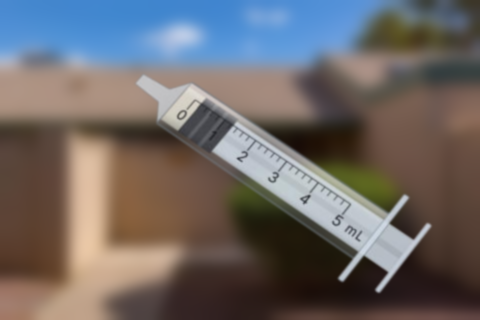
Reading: 0.2mL
